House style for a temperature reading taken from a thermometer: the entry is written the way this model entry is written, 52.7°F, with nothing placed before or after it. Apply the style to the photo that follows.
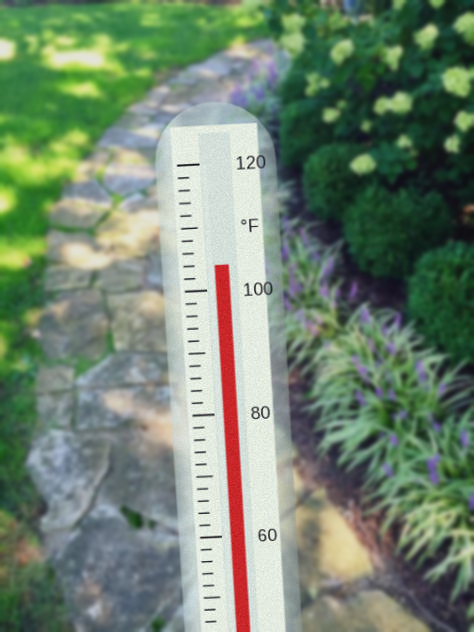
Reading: 104°F
